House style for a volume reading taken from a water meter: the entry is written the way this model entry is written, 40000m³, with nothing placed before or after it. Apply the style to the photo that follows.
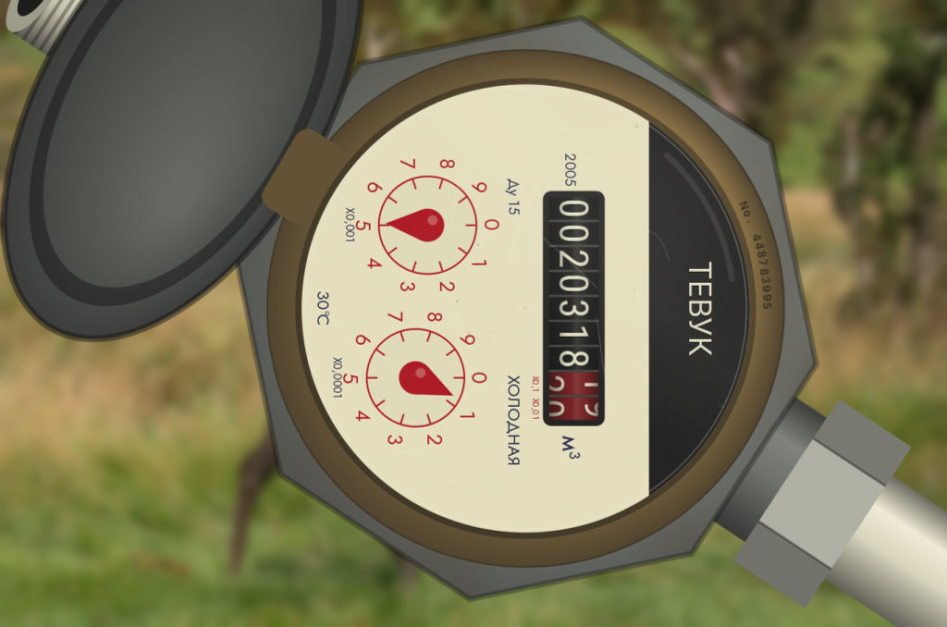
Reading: 20318.1950m³
